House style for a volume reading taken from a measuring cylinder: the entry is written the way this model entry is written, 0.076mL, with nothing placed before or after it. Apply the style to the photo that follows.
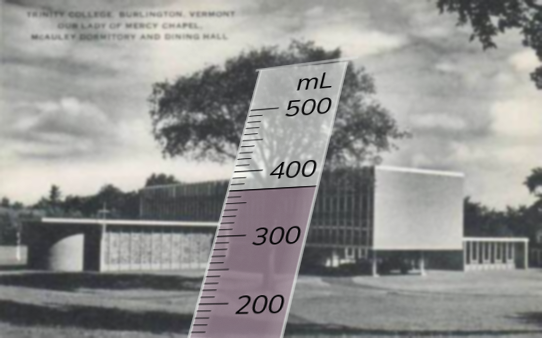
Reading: 370mL
